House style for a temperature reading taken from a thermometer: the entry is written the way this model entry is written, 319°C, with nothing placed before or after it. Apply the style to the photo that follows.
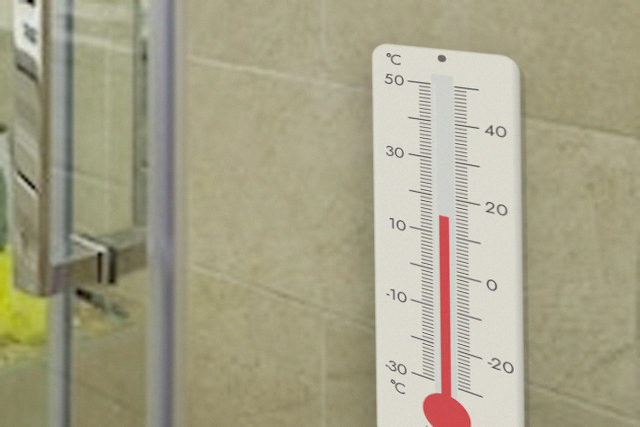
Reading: 15°C
